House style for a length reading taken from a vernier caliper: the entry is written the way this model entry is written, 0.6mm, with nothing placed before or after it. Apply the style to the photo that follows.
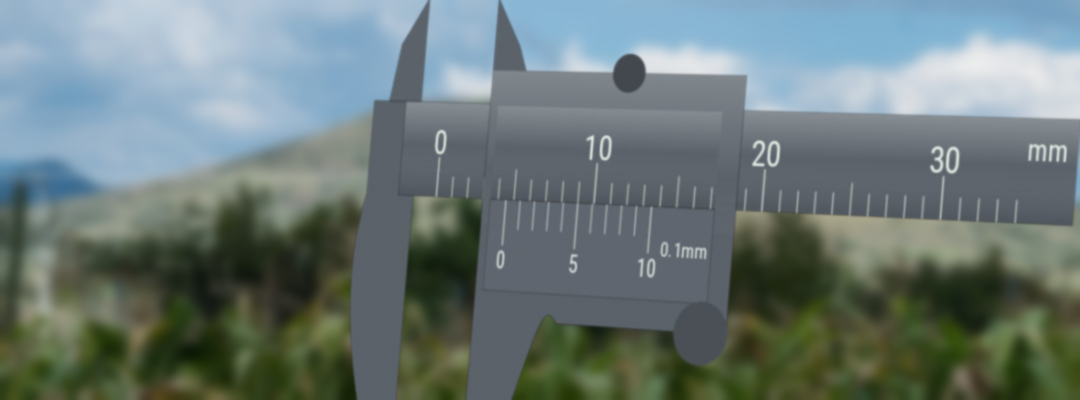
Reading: 4.5mm
